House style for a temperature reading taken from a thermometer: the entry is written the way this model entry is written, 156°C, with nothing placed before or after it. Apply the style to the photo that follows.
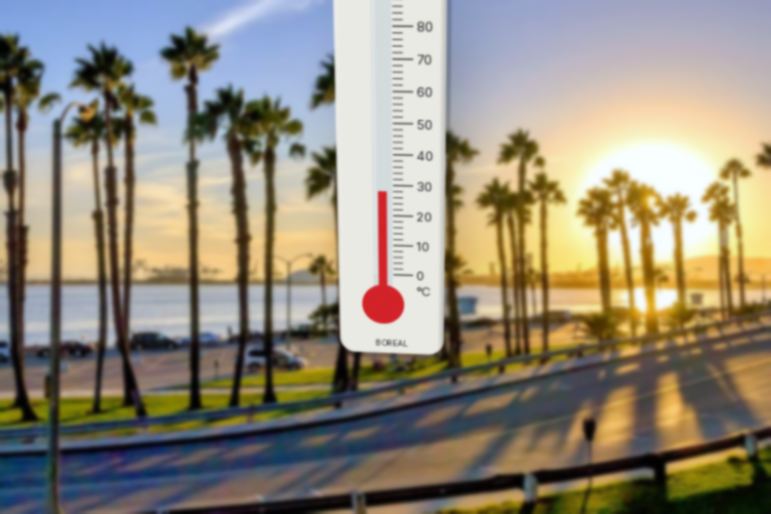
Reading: 28°C
